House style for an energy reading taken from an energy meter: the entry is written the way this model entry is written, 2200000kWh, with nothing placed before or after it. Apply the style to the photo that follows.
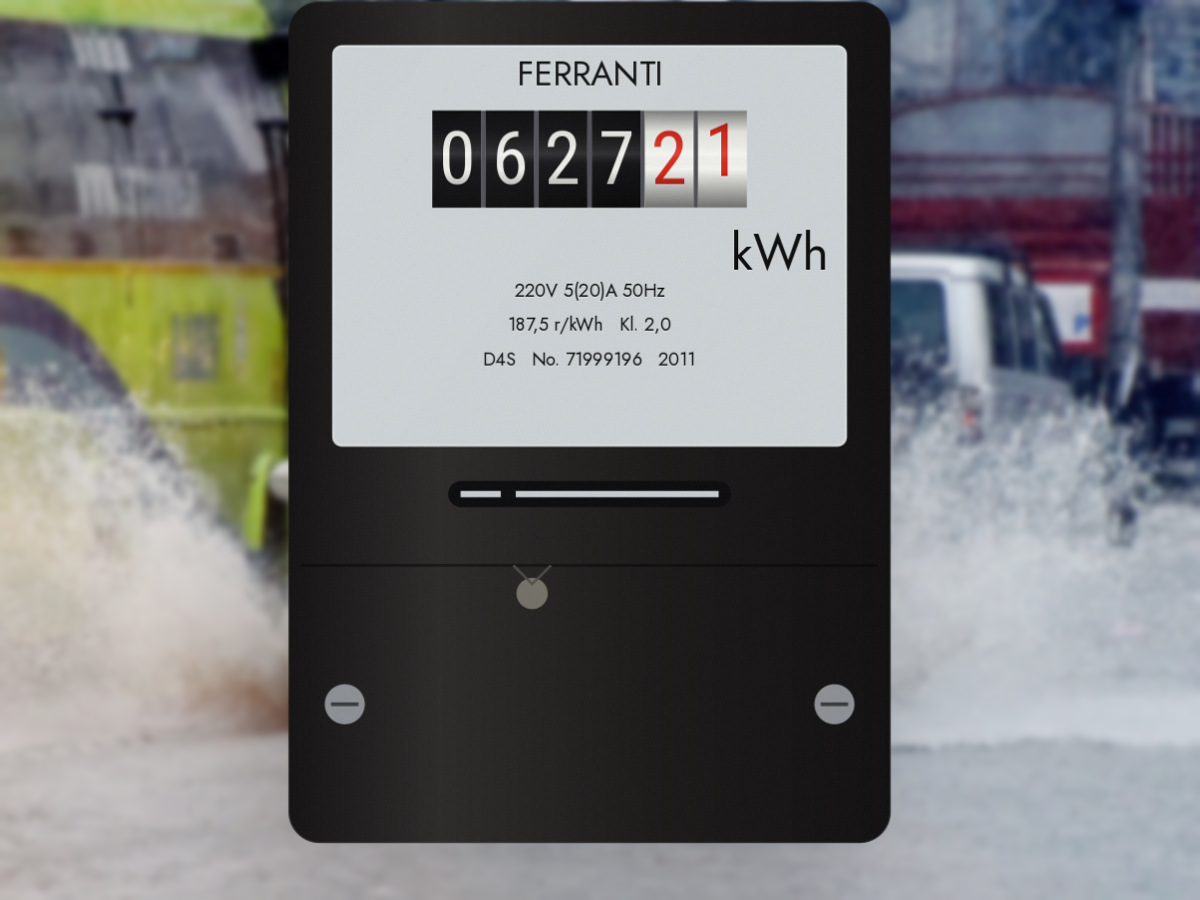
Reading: 627.21kWh
